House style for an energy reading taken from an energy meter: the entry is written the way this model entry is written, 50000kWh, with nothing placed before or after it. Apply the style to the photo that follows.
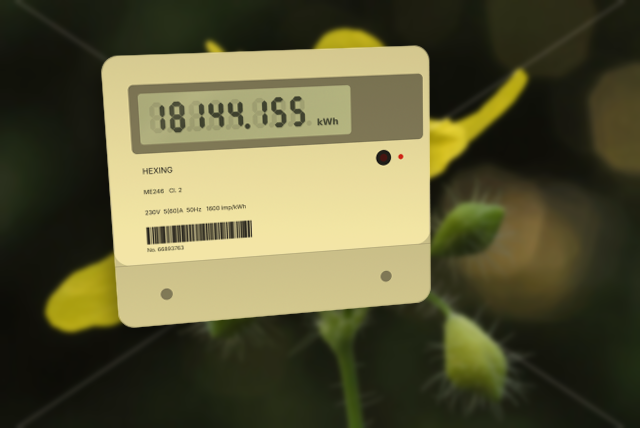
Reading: 18144.155kWh
